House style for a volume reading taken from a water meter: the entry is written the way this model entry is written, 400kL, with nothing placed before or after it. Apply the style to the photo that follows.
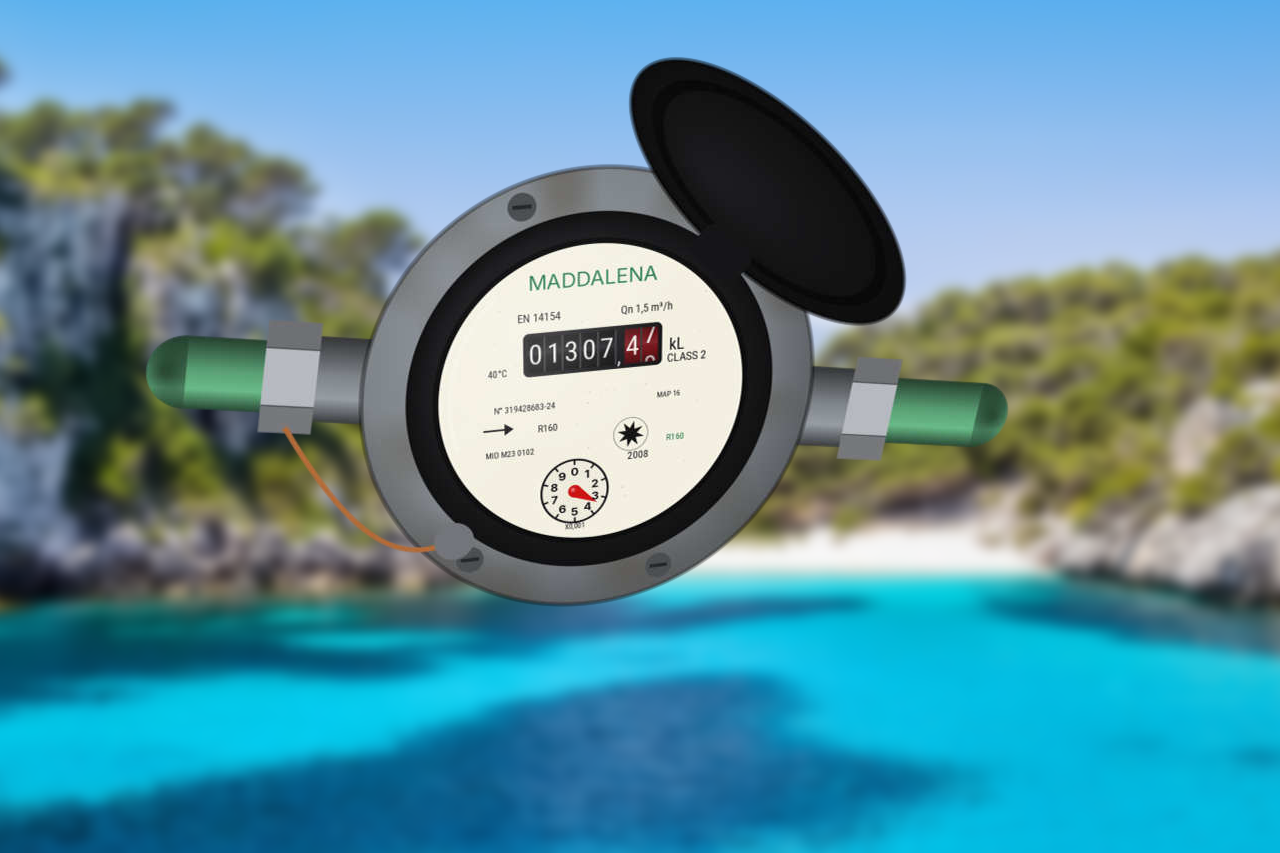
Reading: 1307.473kL
